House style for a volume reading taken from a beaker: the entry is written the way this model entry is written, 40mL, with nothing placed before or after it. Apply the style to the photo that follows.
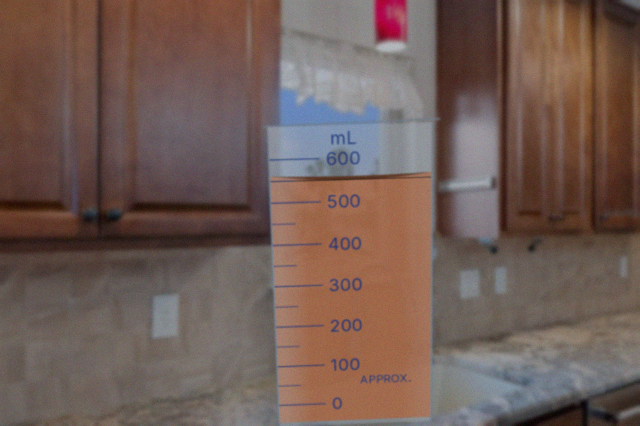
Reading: 550mL
